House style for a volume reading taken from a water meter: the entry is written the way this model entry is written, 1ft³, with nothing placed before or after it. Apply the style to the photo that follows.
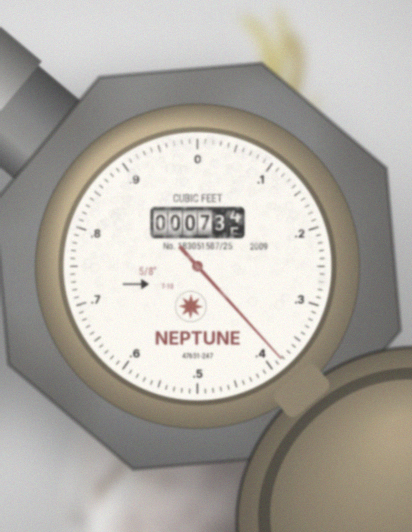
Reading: 734.38ft³
